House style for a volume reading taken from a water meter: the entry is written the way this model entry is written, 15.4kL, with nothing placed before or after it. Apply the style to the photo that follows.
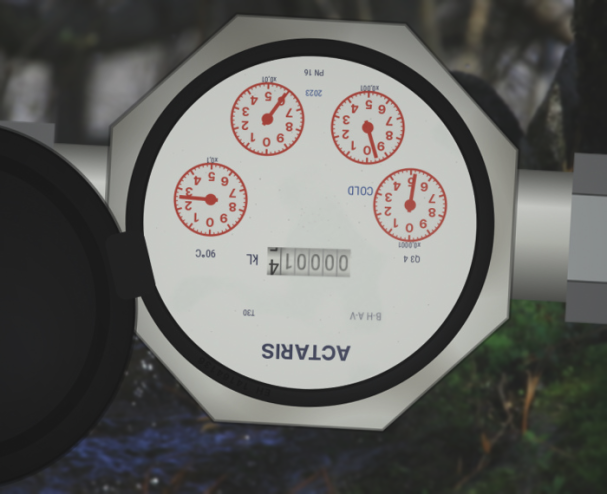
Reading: 14.2595kL
